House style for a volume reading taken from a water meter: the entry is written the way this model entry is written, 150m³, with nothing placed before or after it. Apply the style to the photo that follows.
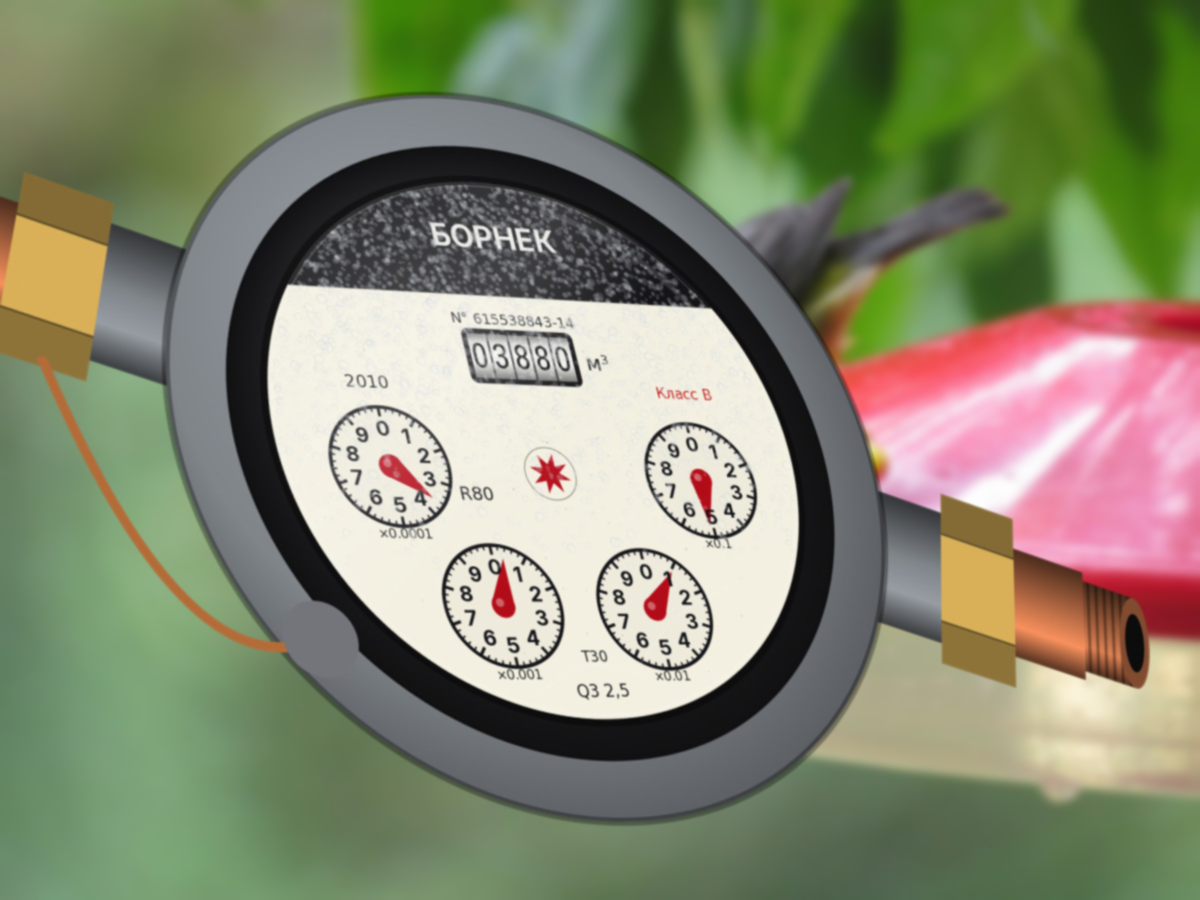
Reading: 3880.5103m³
